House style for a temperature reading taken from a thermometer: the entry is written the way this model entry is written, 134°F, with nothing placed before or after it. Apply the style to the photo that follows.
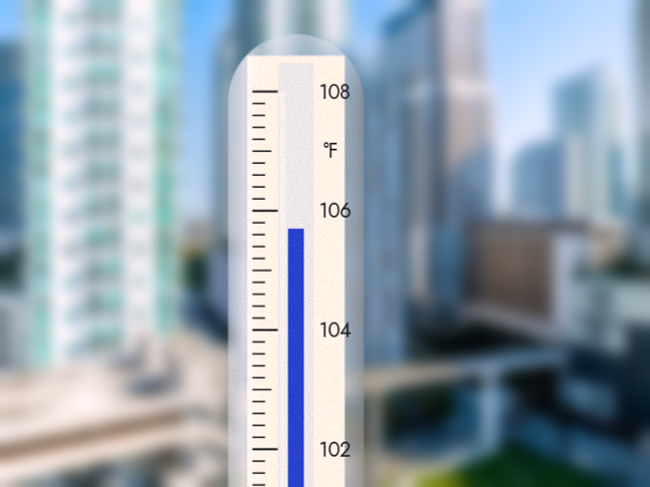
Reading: 105.7°F
